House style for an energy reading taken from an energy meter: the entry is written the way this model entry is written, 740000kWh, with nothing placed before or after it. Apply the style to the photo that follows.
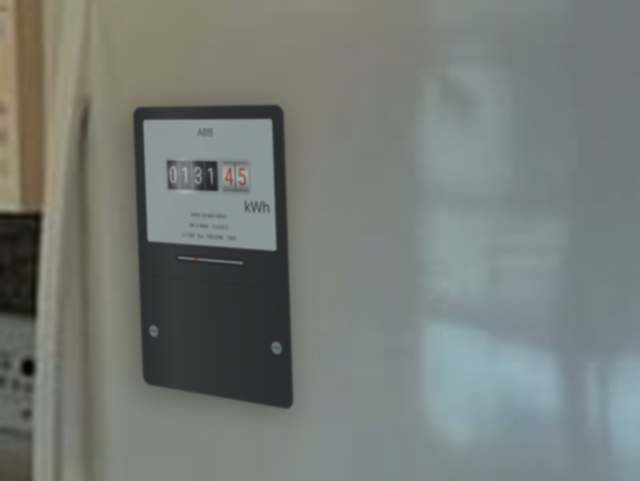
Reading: 131.45kWh
